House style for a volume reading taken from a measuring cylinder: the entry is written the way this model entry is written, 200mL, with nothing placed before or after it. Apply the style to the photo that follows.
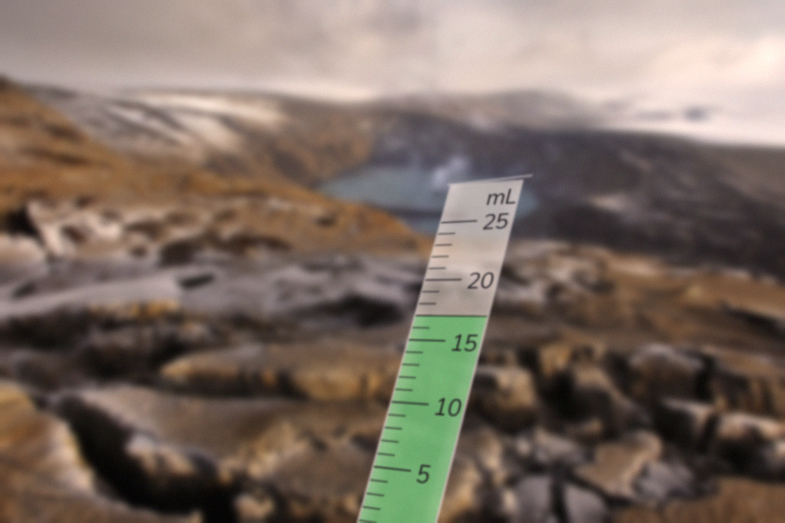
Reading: 17mL
